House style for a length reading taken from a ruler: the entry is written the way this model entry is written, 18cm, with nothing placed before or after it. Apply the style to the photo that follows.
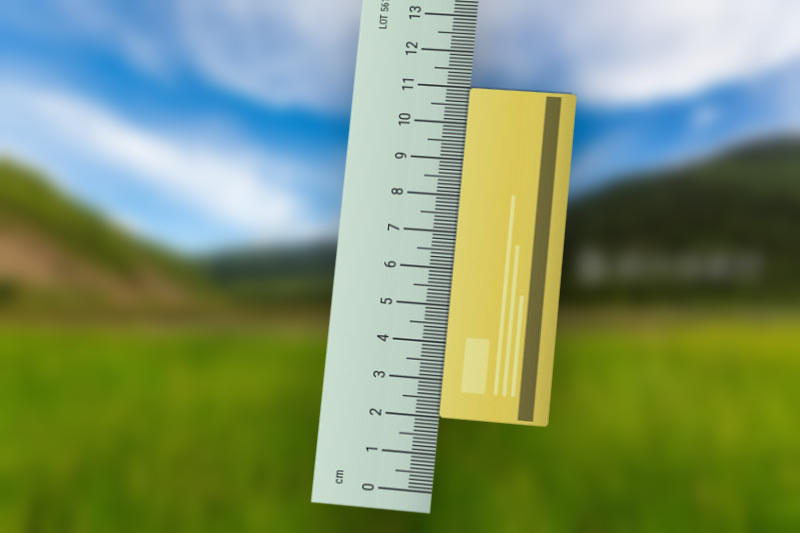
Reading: 9cm
